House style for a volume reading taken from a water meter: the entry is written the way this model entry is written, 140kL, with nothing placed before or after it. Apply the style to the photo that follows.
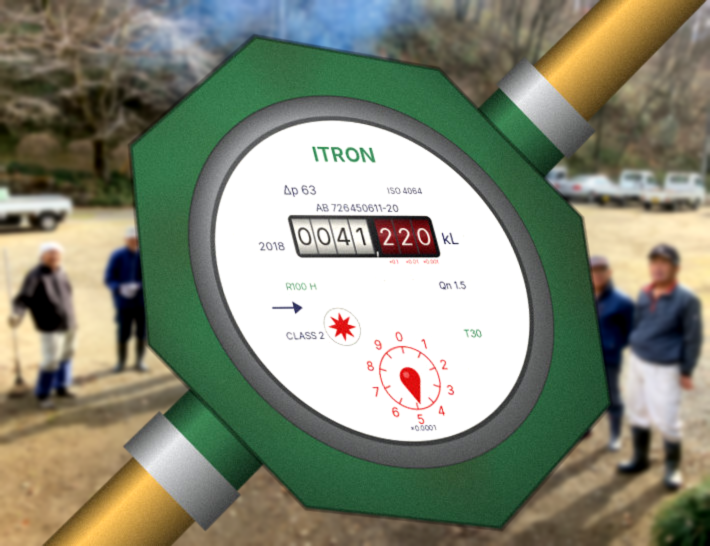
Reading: 41.2204kL
